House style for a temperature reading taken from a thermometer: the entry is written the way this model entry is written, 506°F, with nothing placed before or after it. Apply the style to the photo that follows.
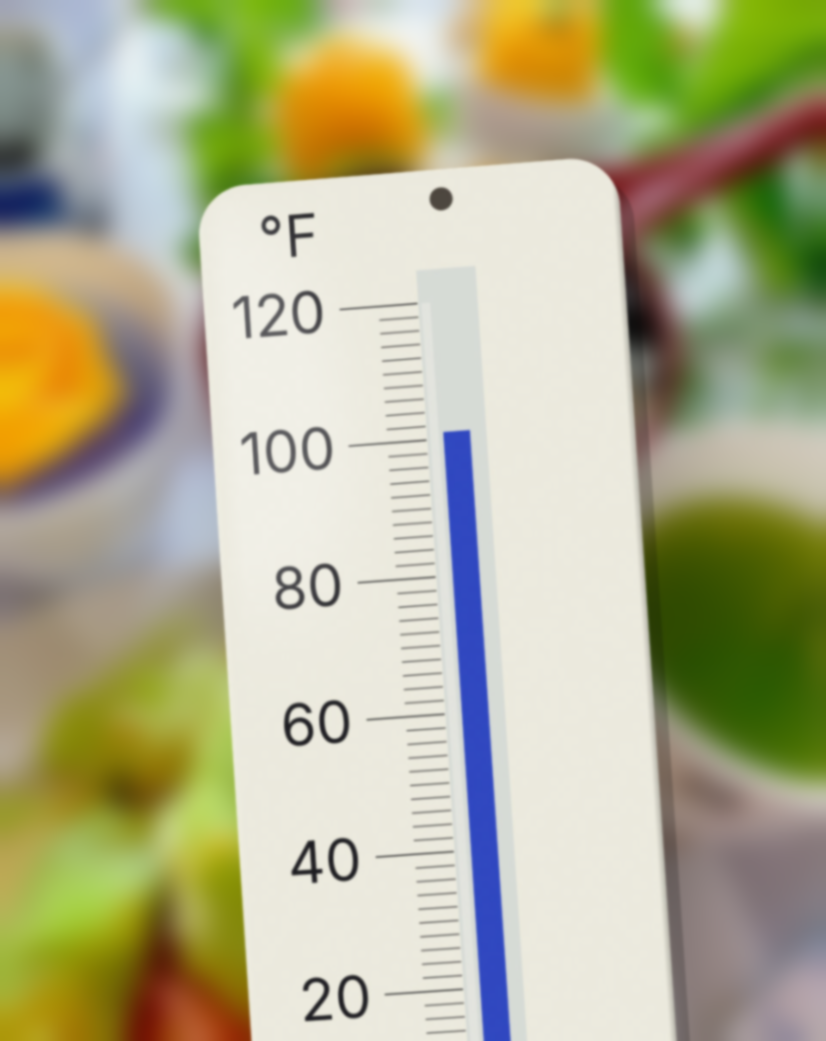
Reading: 101°F
